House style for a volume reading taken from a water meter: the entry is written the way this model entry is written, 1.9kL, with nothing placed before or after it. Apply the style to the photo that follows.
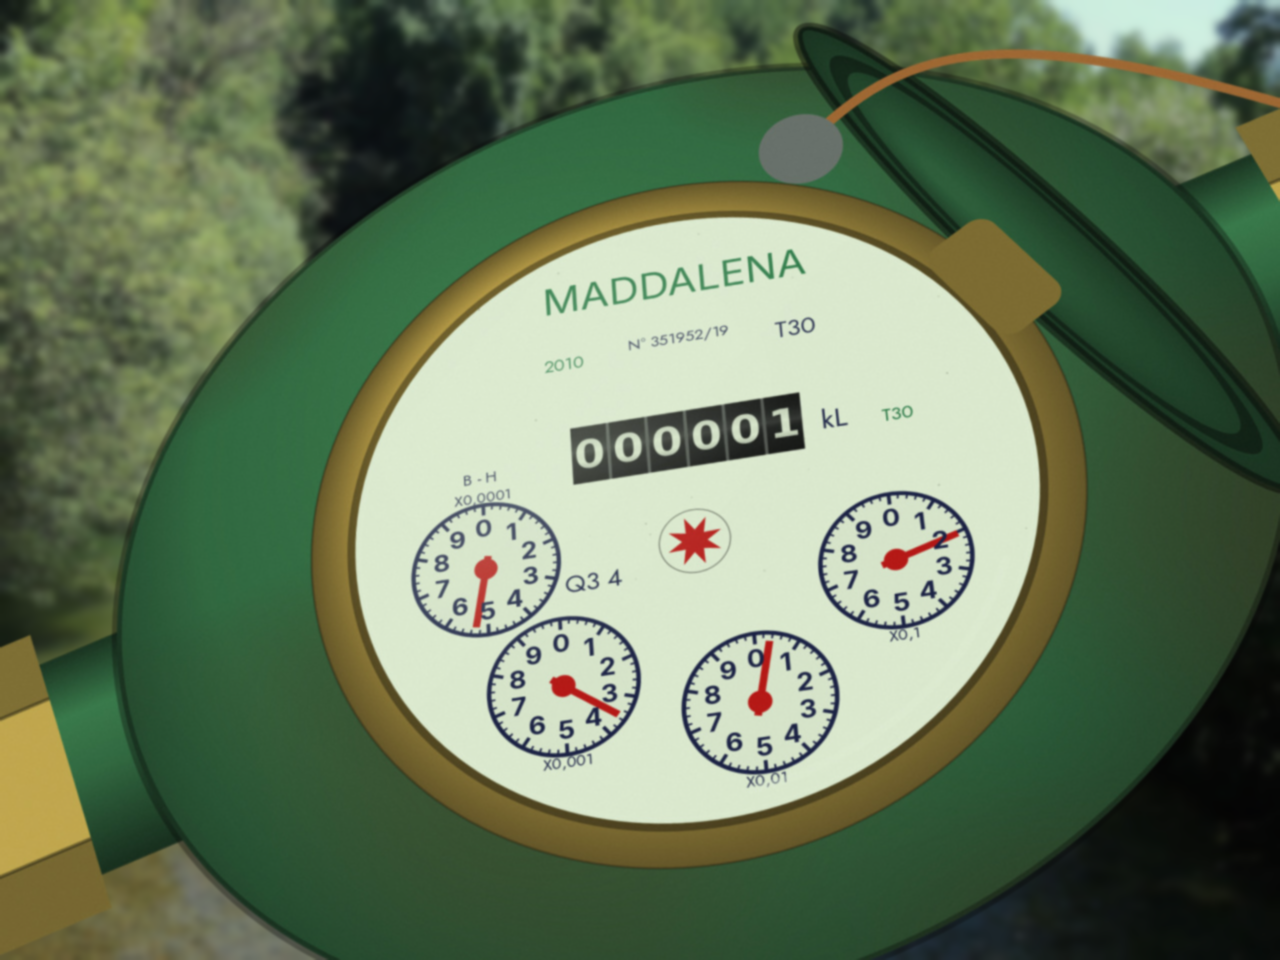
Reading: 1.2035kL
